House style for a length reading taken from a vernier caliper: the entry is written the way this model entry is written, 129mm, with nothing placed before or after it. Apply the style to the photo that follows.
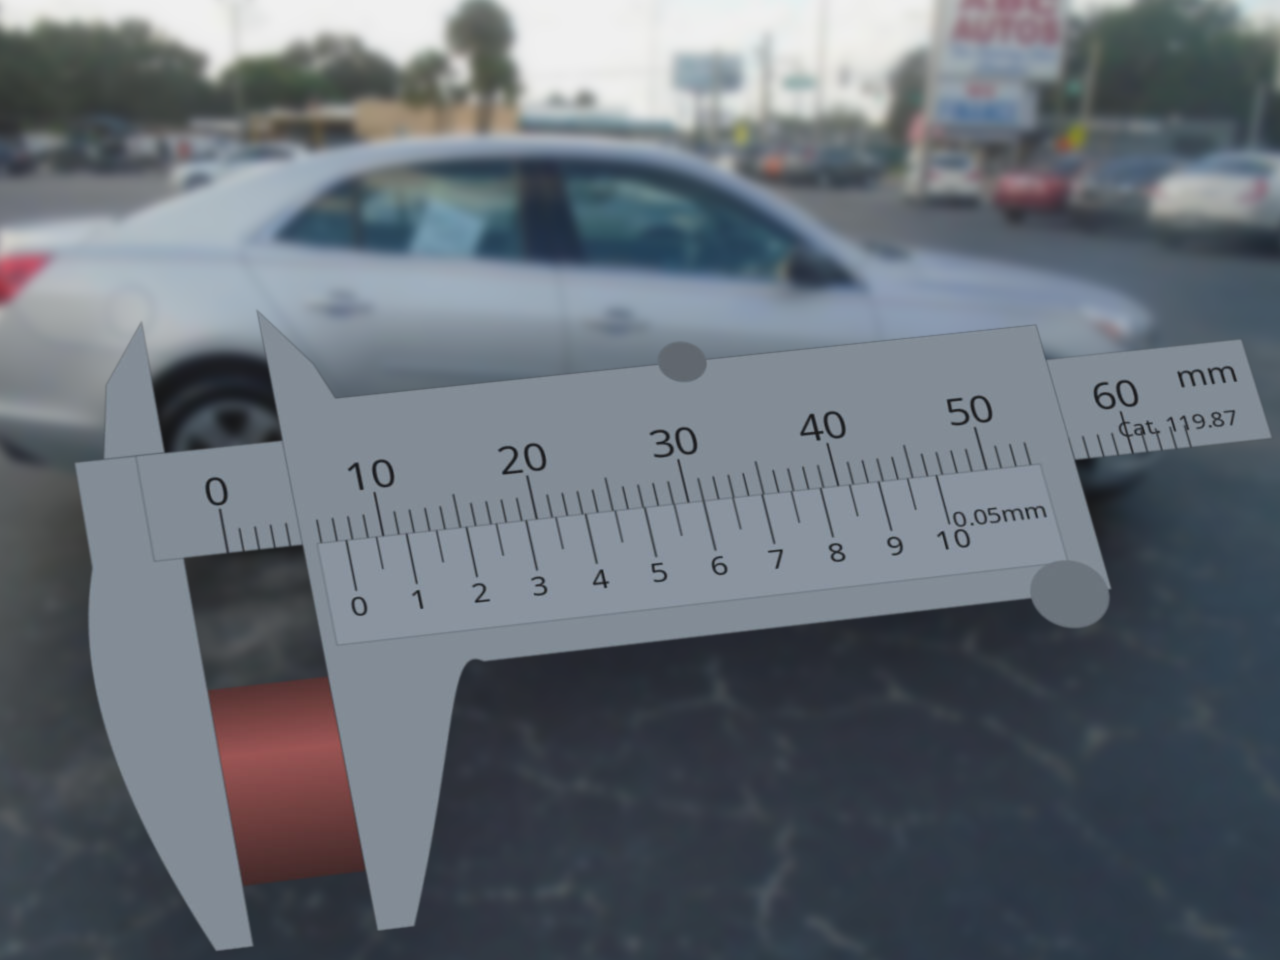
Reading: 7.6mm
